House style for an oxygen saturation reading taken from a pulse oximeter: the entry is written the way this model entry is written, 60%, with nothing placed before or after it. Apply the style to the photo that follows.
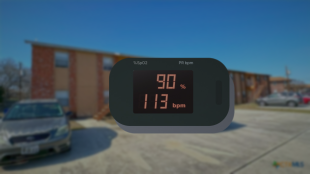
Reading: 90%
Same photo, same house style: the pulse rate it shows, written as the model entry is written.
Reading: 113bpm
